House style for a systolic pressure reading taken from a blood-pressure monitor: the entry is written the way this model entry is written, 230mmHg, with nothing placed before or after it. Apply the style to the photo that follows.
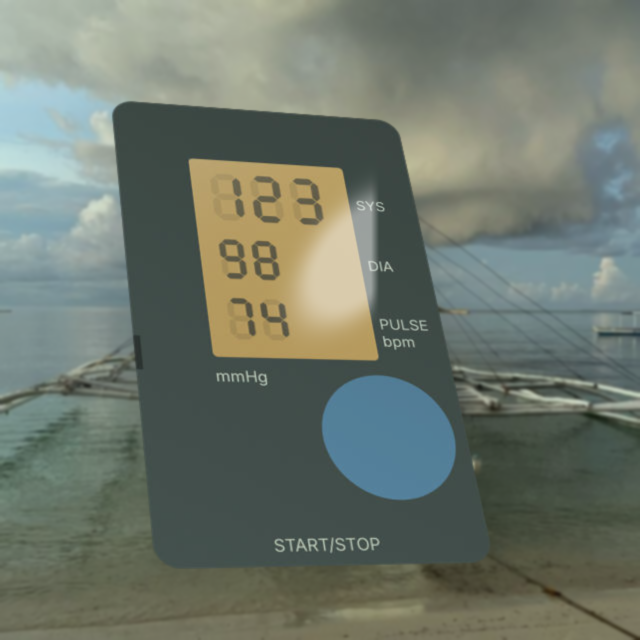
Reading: 123mmHg
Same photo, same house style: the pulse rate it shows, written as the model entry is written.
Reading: 74bpm
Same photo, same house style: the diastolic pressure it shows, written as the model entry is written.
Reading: 98mmHg
